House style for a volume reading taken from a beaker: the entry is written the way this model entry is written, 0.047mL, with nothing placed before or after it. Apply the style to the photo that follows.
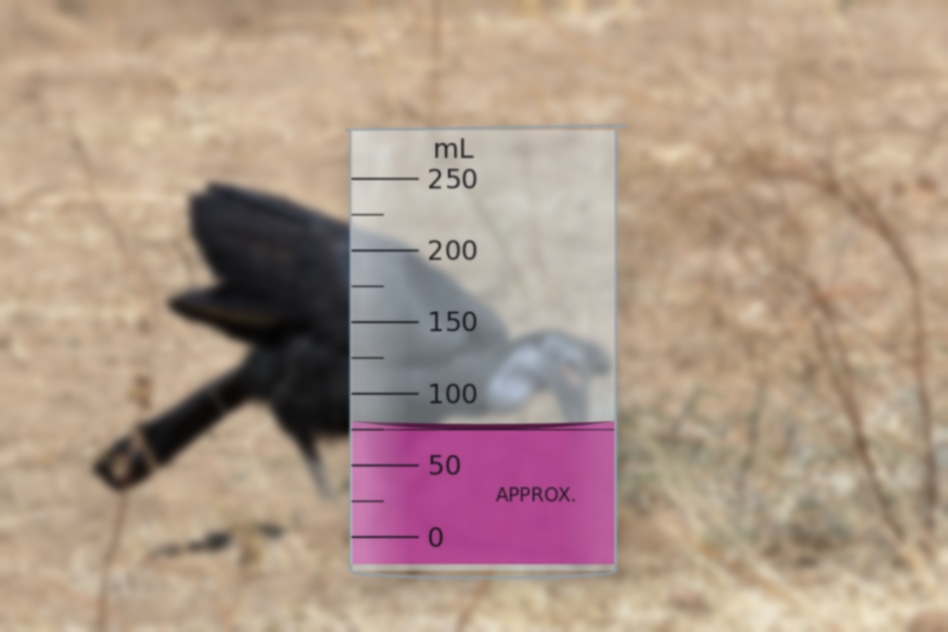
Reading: 75mL
